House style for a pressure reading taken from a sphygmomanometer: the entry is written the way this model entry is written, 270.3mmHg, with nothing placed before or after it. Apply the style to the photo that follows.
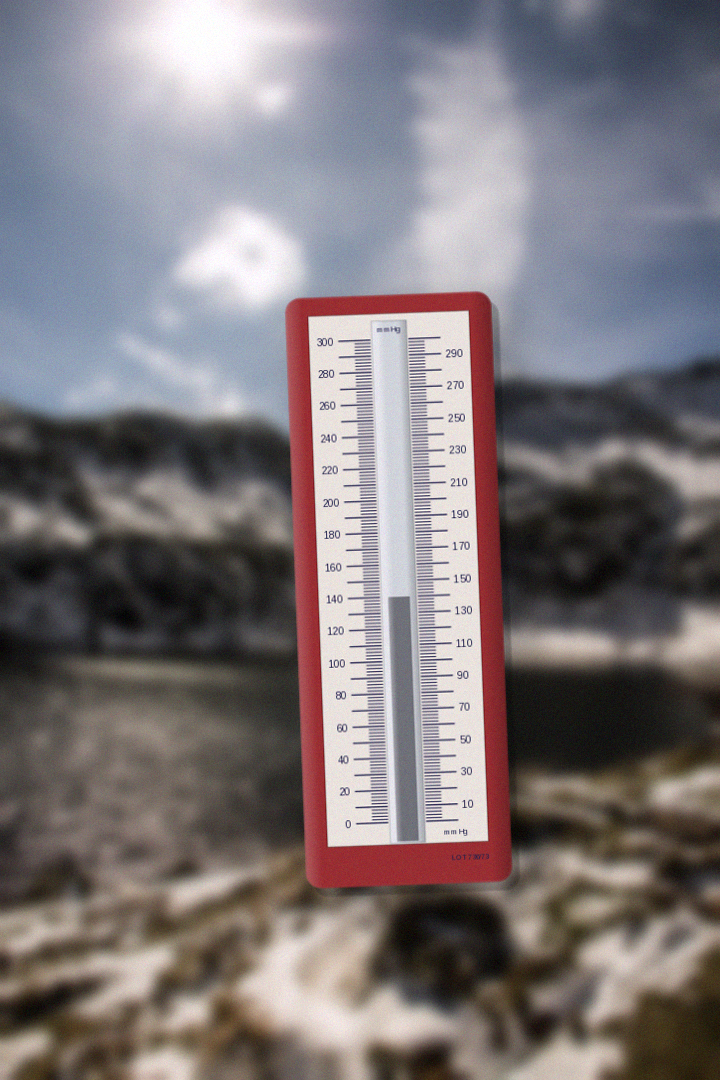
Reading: 140mmHg
